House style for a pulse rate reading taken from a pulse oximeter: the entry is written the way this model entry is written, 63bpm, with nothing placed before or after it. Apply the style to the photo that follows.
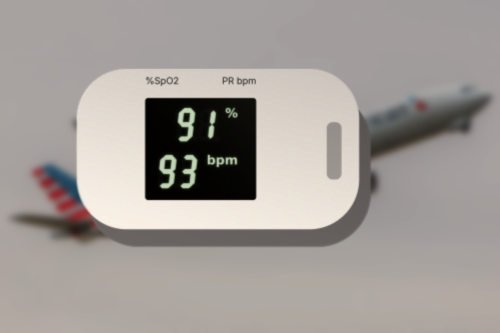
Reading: 93bpm
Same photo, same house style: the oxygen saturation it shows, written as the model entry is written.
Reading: 91%
